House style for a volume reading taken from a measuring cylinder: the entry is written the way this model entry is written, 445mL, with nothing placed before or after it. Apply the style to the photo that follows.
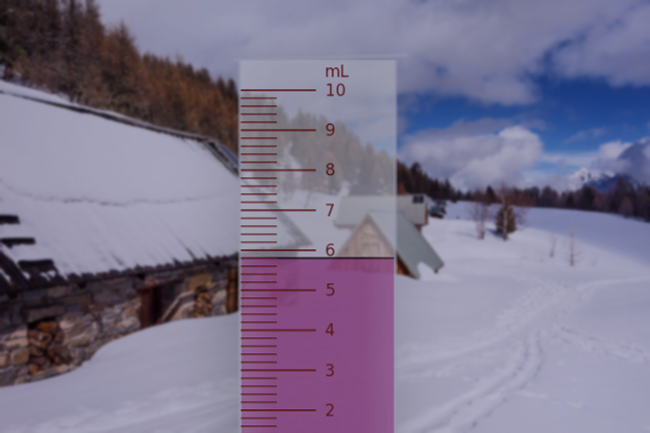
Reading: 5.8mL
